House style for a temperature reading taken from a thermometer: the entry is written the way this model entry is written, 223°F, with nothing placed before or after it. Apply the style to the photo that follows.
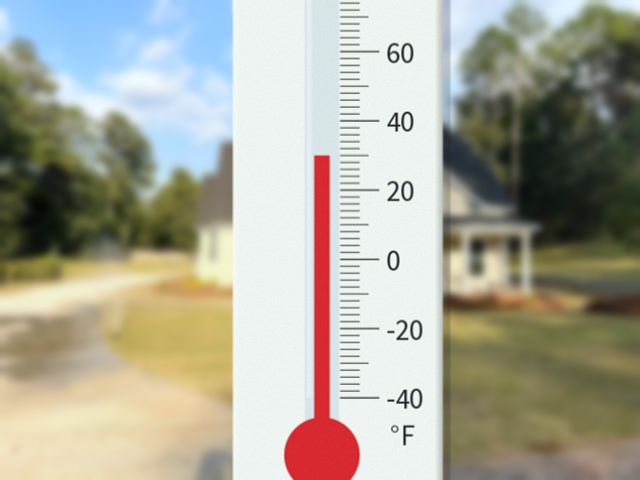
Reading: 30°F
